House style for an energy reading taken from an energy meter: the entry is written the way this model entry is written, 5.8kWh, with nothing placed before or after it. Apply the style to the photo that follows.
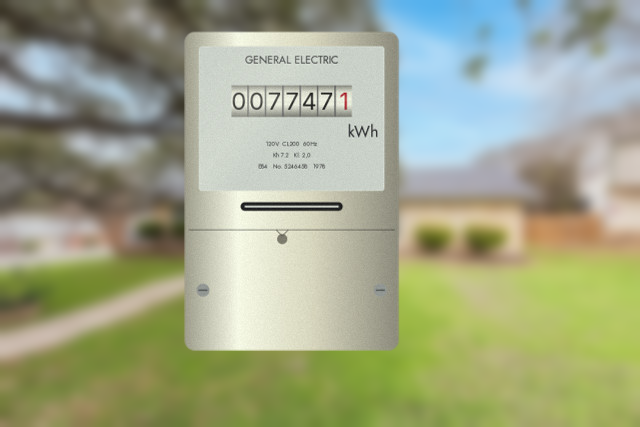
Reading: 7747.1kWh
